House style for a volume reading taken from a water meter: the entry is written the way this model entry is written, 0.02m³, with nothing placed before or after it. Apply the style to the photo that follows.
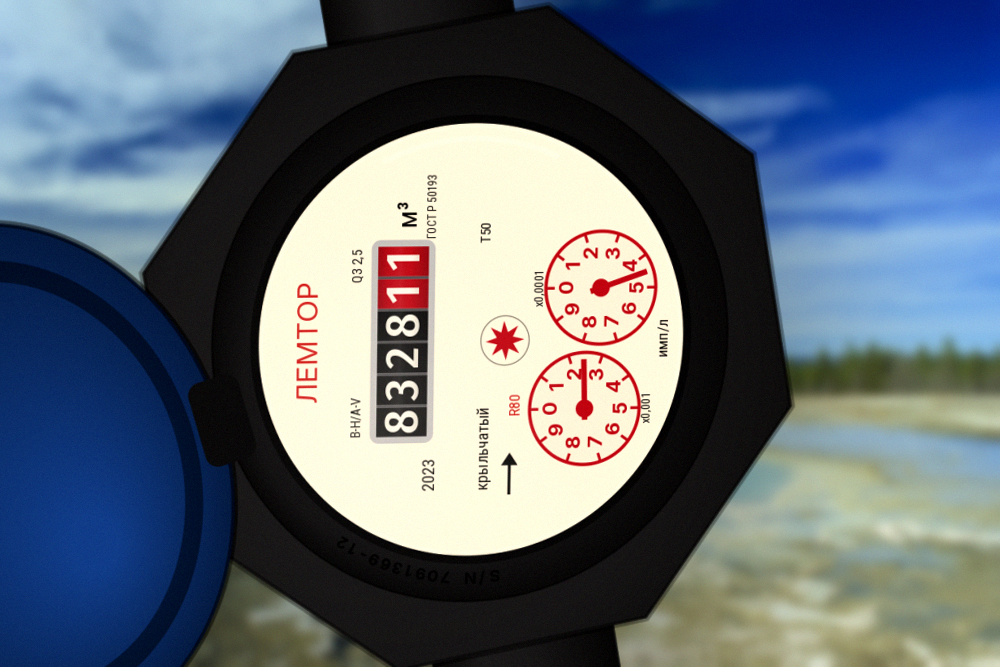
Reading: 8328.1124m³
